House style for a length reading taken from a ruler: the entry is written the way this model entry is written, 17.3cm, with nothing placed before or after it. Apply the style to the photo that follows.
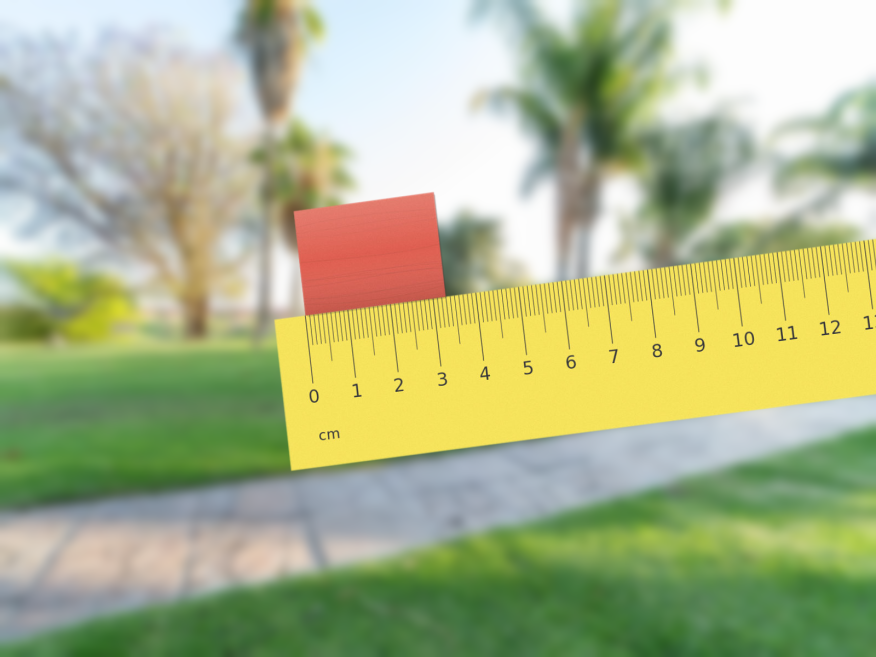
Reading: 3.3cm
